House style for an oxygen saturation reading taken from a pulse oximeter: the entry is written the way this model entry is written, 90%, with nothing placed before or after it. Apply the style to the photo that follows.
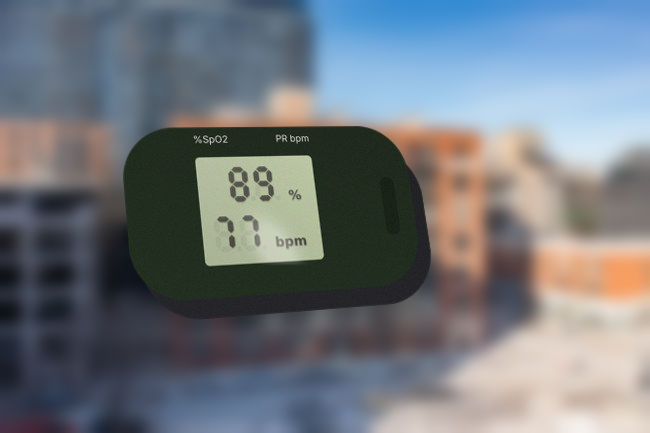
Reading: 89%
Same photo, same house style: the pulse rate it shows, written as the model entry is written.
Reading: 77bpm
